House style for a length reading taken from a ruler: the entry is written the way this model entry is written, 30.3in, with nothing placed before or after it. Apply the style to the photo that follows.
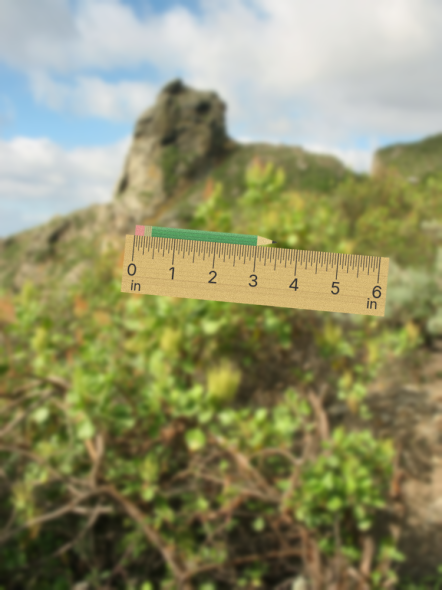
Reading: 3.5in
